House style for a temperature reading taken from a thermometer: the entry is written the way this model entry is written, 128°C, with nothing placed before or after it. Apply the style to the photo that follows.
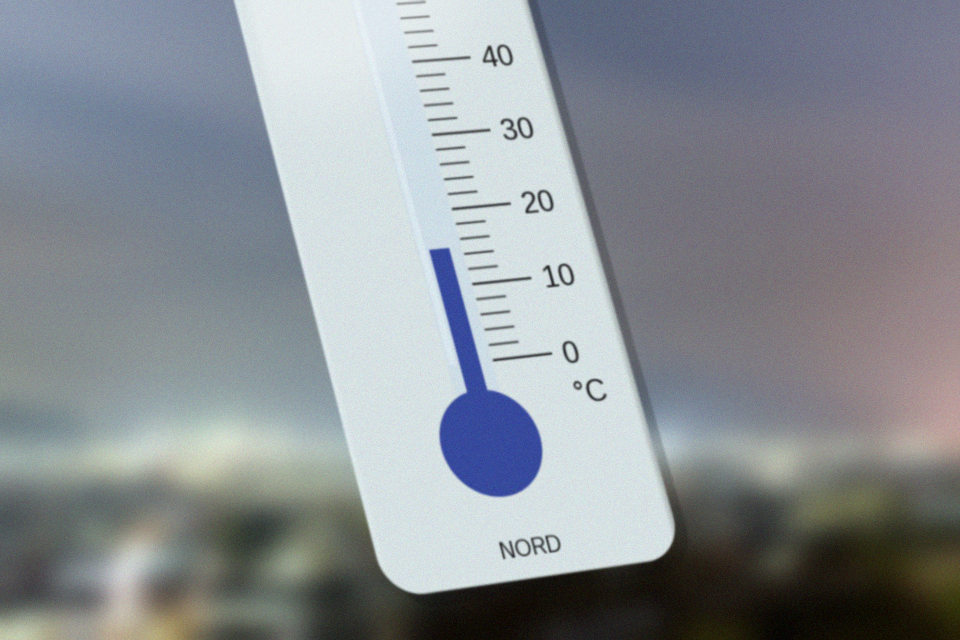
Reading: 15°C
